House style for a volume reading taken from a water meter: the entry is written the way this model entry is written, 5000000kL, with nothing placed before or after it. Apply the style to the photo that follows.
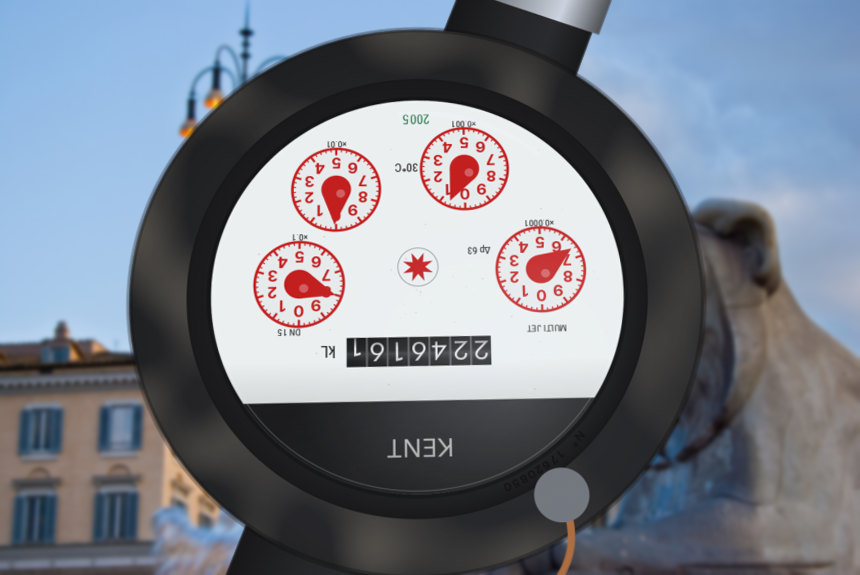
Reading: 2246160.8006kL
